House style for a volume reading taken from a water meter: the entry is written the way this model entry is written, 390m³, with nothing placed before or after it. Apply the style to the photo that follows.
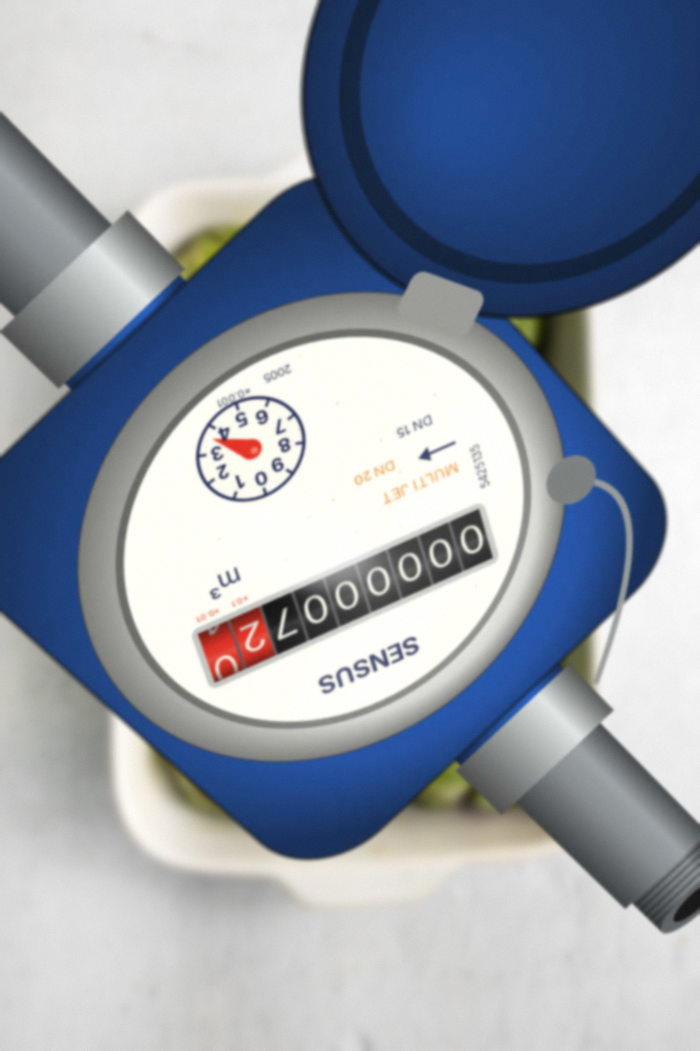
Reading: 7.203m³
